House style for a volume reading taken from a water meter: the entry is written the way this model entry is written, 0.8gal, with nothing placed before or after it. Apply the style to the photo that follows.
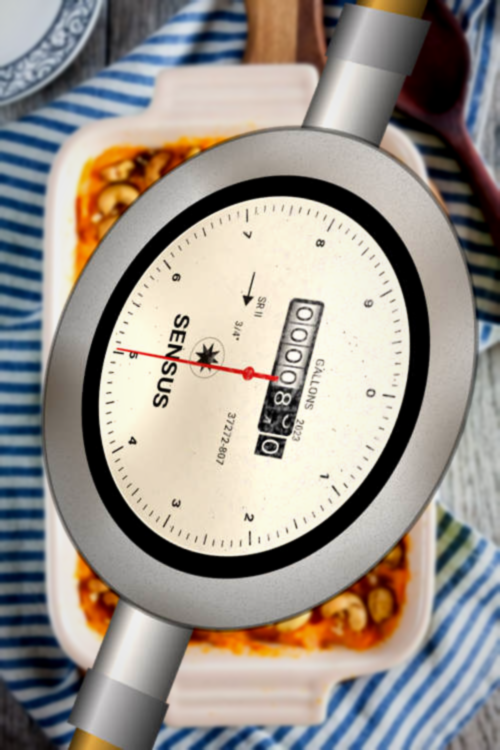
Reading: 835.0gal
